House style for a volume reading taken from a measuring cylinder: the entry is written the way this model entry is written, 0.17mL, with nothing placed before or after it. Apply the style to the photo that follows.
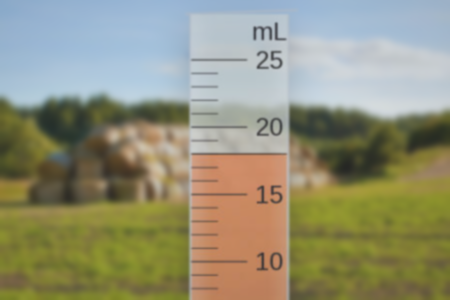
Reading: 18mL
